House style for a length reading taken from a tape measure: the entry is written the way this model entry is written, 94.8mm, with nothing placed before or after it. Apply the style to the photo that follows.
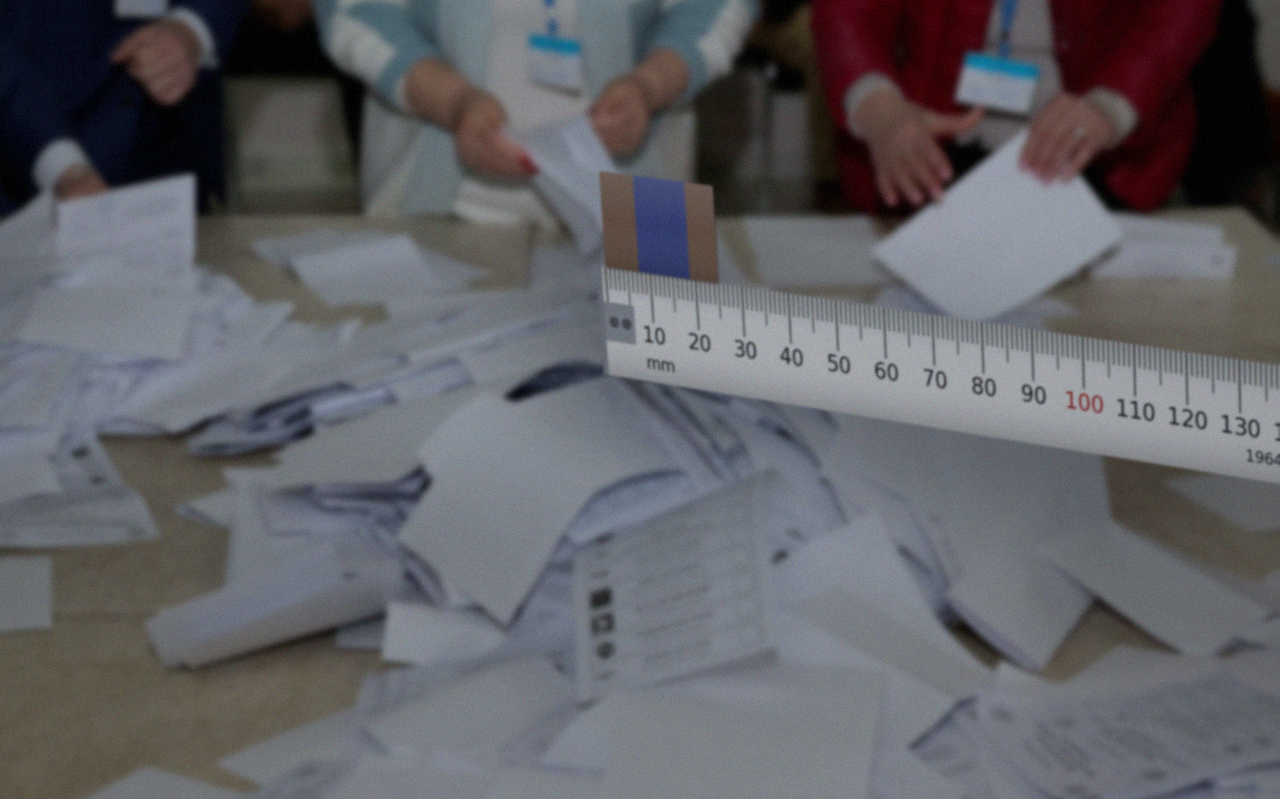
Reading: 25mm
